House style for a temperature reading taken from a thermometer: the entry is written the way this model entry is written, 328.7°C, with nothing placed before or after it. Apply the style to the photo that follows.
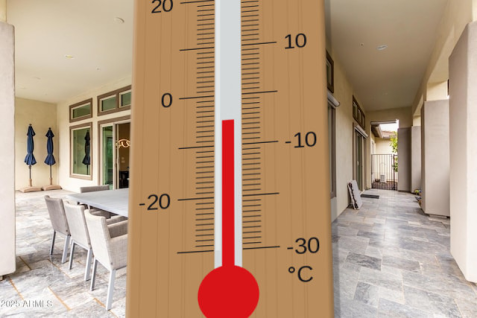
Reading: -5°C
